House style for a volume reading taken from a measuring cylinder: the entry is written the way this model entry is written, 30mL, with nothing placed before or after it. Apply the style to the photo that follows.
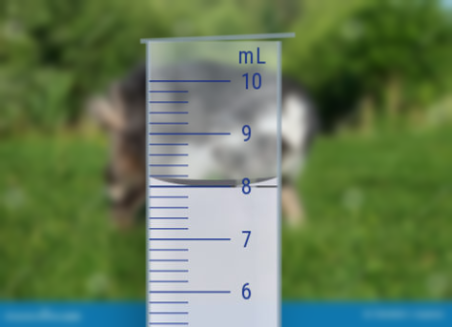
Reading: 8mL
